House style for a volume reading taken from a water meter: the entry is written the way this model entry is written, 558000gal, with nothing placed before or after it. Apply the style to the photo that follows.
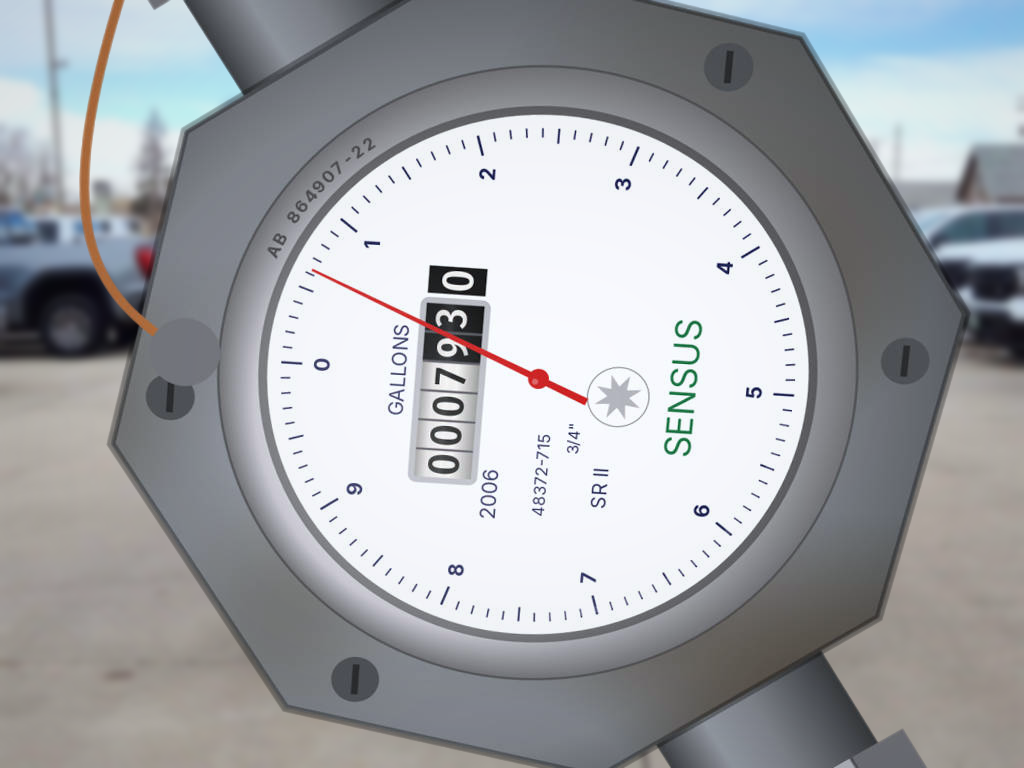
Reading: 7930.6gal
